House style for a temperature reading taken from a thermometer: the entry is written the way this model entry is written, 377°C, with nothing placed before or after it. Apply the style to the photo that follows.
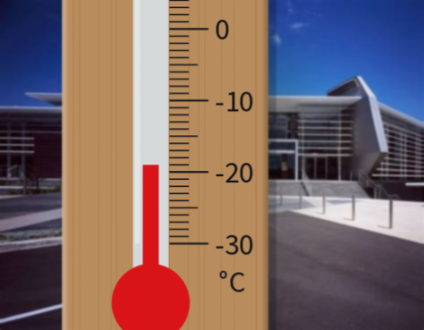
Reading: -19°C
